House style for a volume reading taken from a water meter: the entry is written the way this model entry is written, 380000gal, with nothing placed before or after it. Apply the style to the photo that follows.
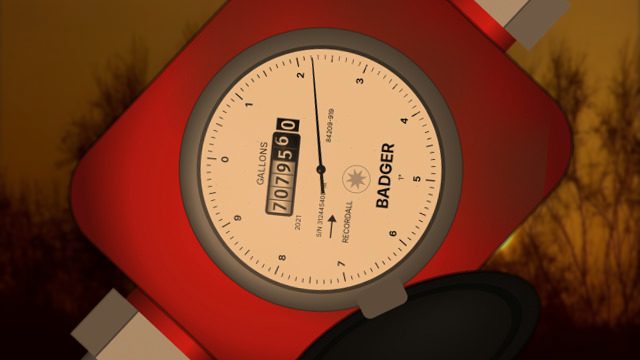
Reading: 7079562.2gal
